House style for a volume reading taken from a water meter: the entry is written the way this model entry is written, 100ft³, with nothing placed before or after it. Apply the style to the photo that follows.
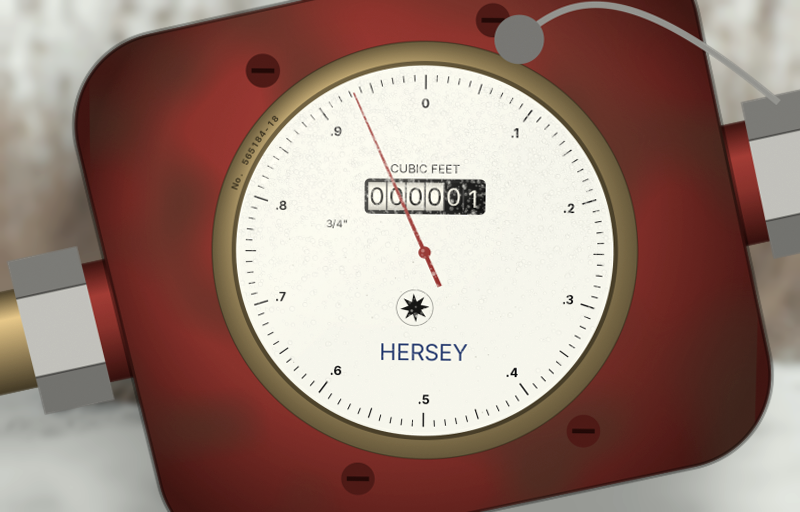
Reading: 0.93ft³
